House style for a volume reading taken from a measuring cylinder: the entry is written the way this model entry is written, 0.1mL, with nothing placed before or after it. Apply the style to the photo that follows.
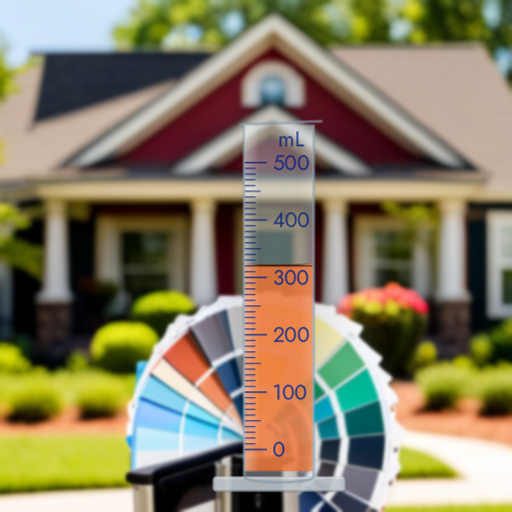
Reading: 320mL
